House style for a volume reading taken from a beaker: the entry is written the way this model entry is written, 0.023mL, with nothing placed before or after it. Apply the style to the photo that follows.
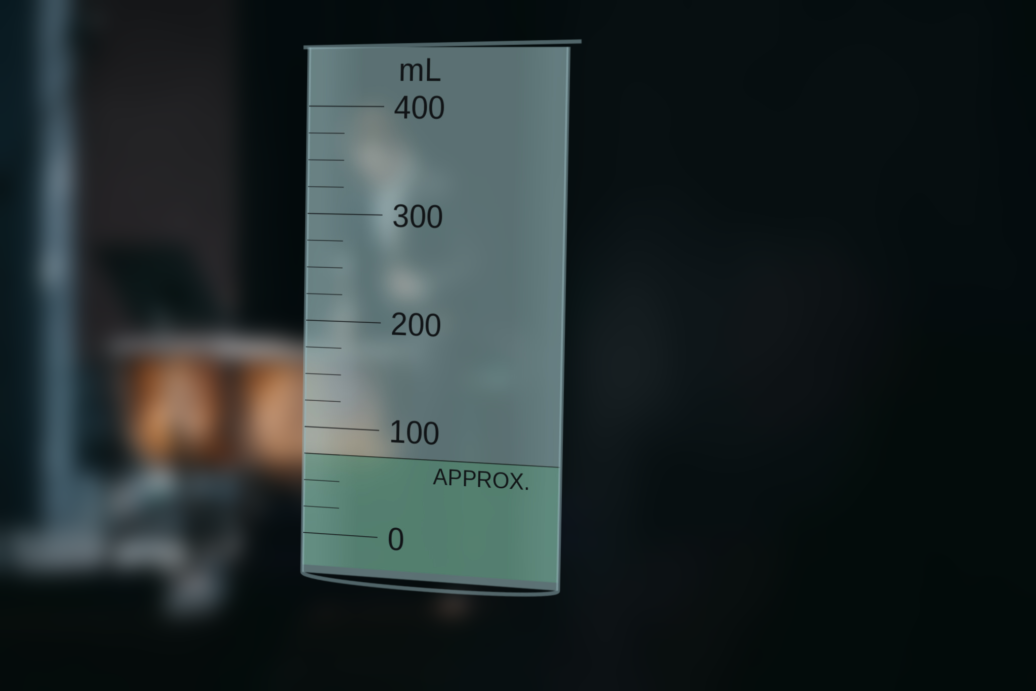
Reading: 75mL
